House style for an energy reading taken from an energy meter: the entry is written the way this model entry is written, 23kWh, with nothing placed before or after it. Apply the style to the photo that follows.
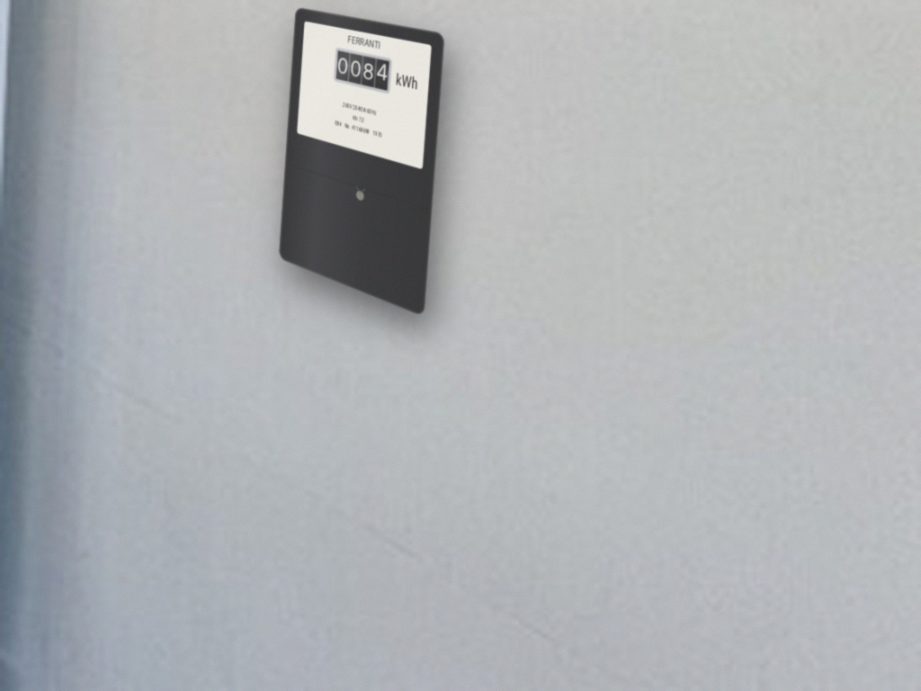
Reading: 84kWh
